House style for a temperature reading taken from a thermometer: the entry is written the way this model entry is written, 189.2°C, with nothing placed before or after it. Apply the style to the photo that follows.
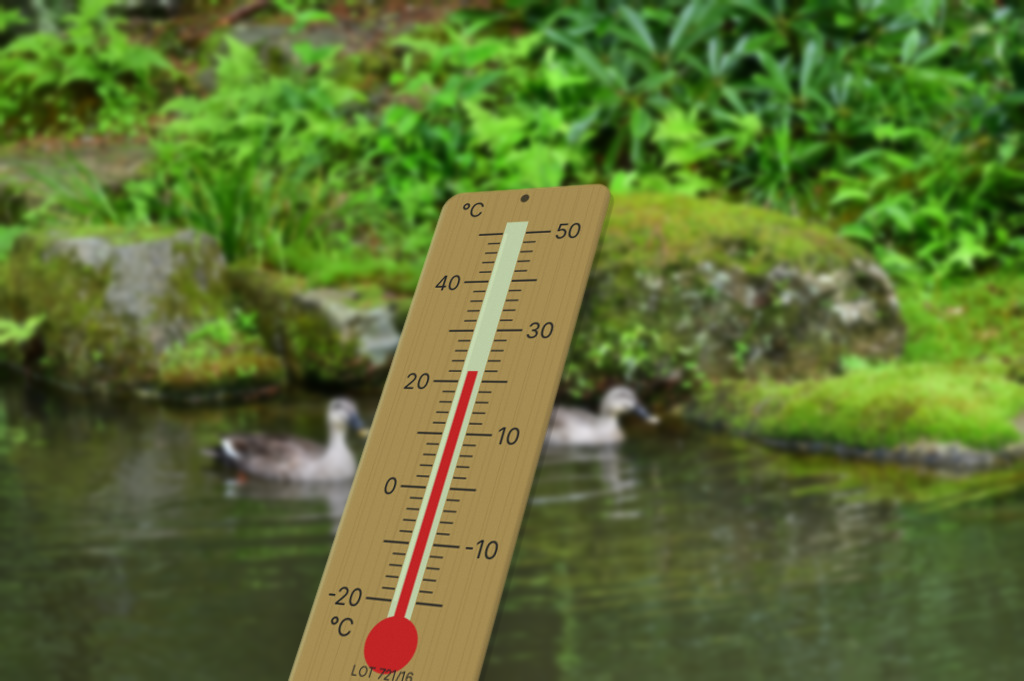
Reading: 22°C
